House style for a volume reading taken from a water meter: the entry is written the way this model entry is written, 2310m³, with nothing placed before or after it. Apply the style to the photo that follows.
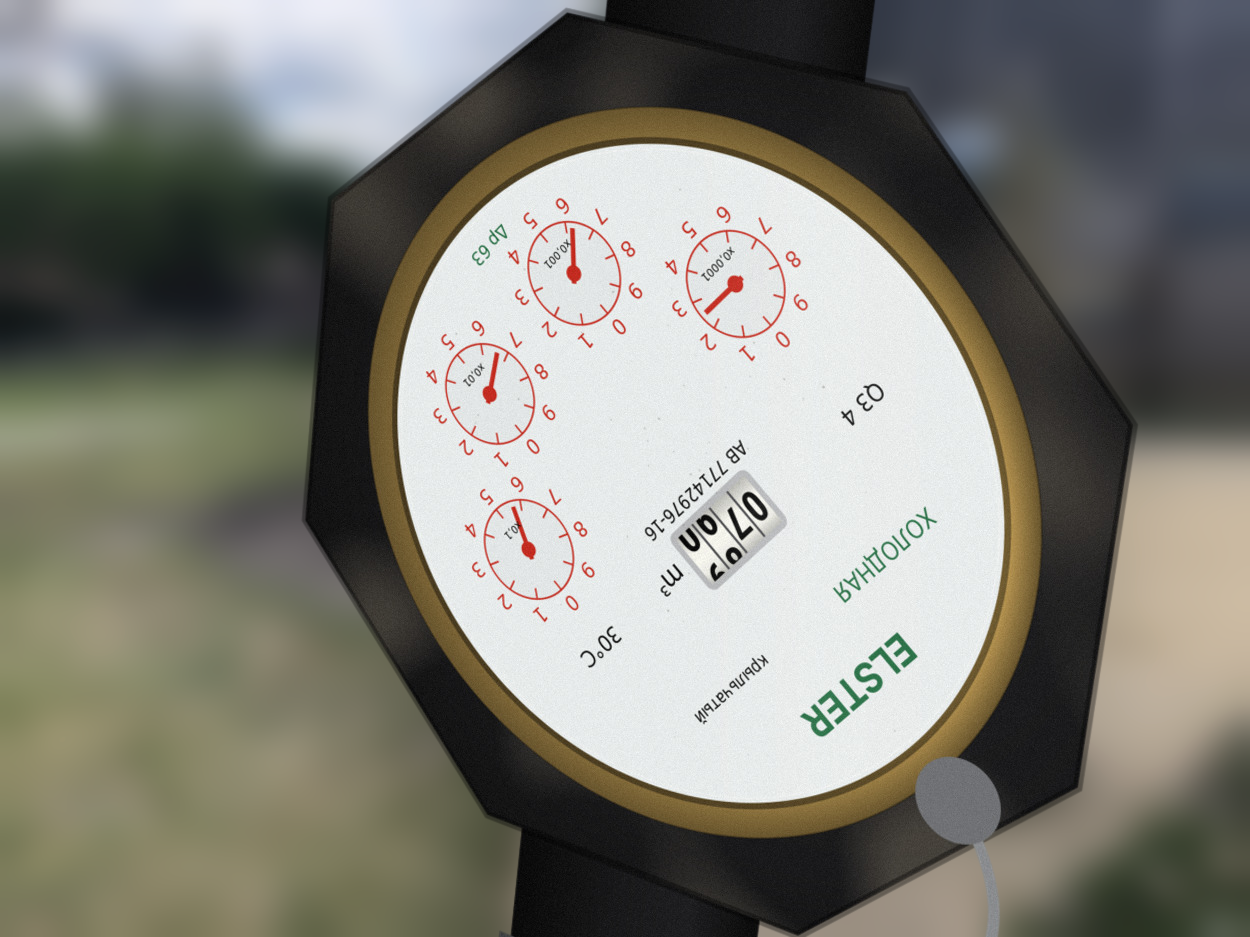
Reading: 789.5662m³
